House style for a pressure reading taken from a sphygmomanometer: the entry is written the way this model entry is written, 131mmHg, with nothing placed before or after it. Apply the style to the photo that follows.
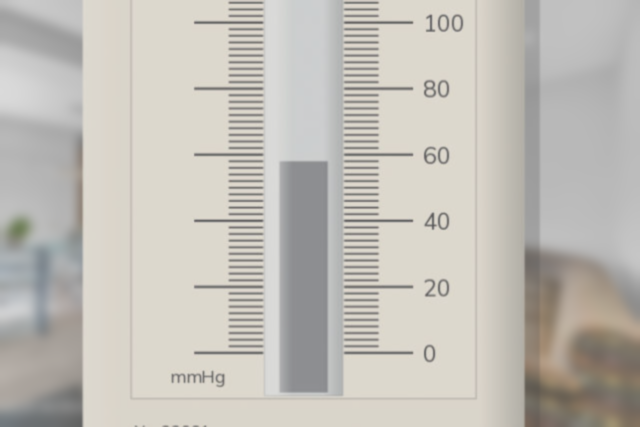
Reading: 58mmHg
